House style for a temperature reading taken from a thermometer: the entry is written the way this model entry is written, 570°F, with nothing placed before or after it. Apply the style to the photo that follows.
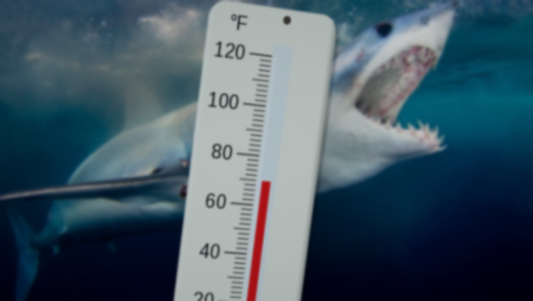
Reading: 70°F
